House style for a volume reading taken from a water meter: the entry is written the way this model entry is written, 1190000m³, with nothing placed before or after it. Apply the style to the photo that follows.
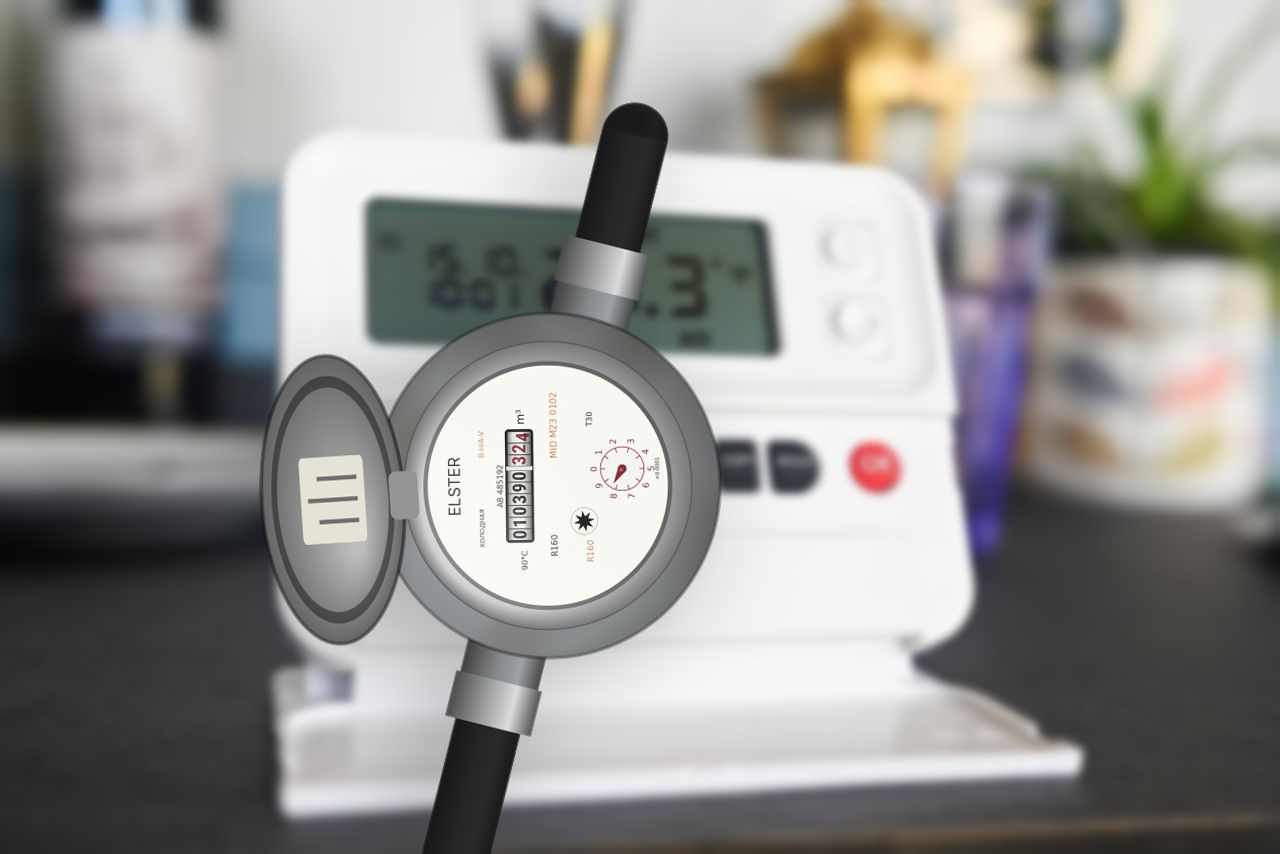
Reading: 10390.3238m³
